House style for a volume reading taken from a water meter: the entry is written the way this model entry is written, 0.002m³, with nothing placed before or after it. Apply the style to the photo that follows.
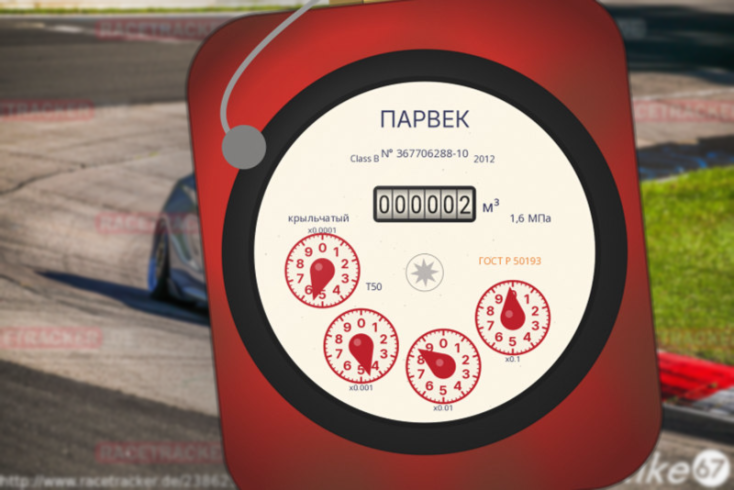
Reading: 1.9845m³
